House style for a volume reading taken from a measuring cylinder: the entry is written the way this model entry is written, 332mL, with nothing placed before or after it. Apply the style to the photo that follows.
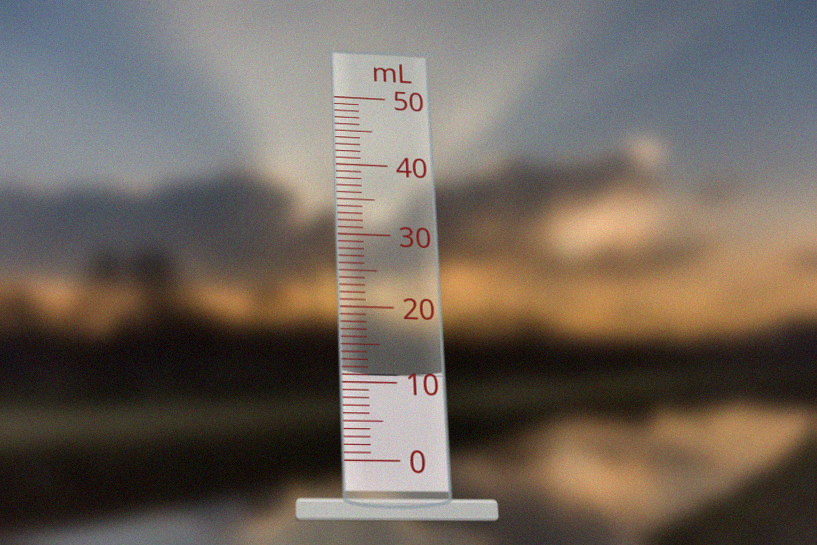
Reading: 11mL
